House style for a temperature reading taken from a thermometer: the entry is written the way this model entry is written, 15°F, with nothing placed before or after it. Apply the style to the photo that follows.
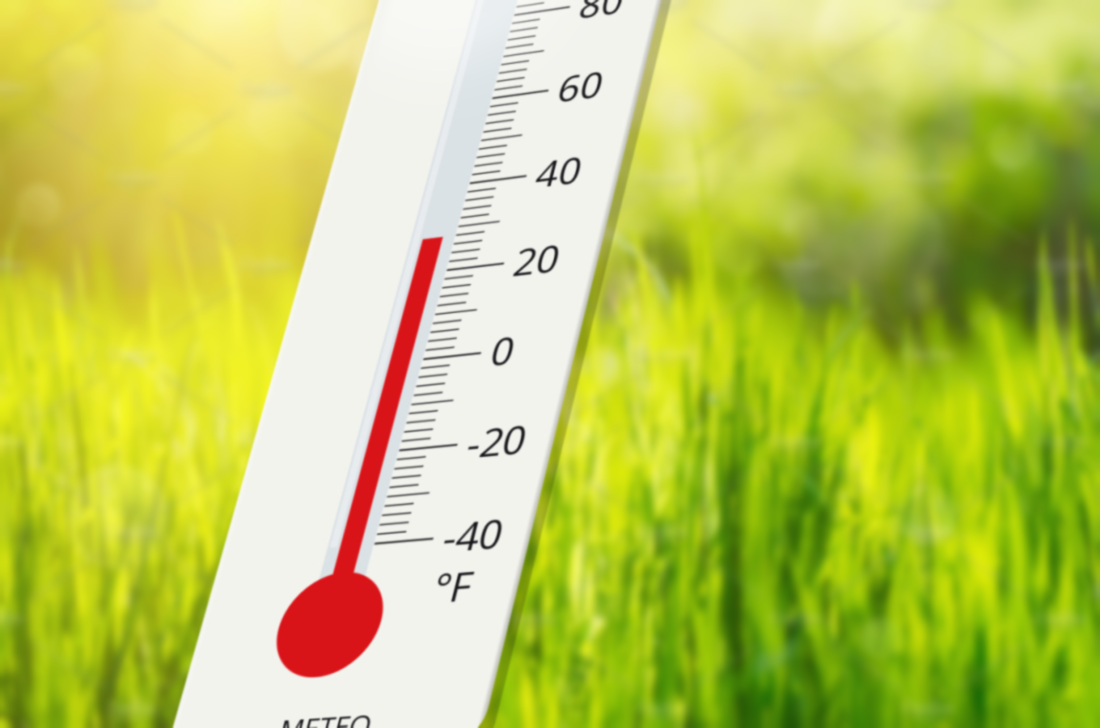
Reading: 28°F
